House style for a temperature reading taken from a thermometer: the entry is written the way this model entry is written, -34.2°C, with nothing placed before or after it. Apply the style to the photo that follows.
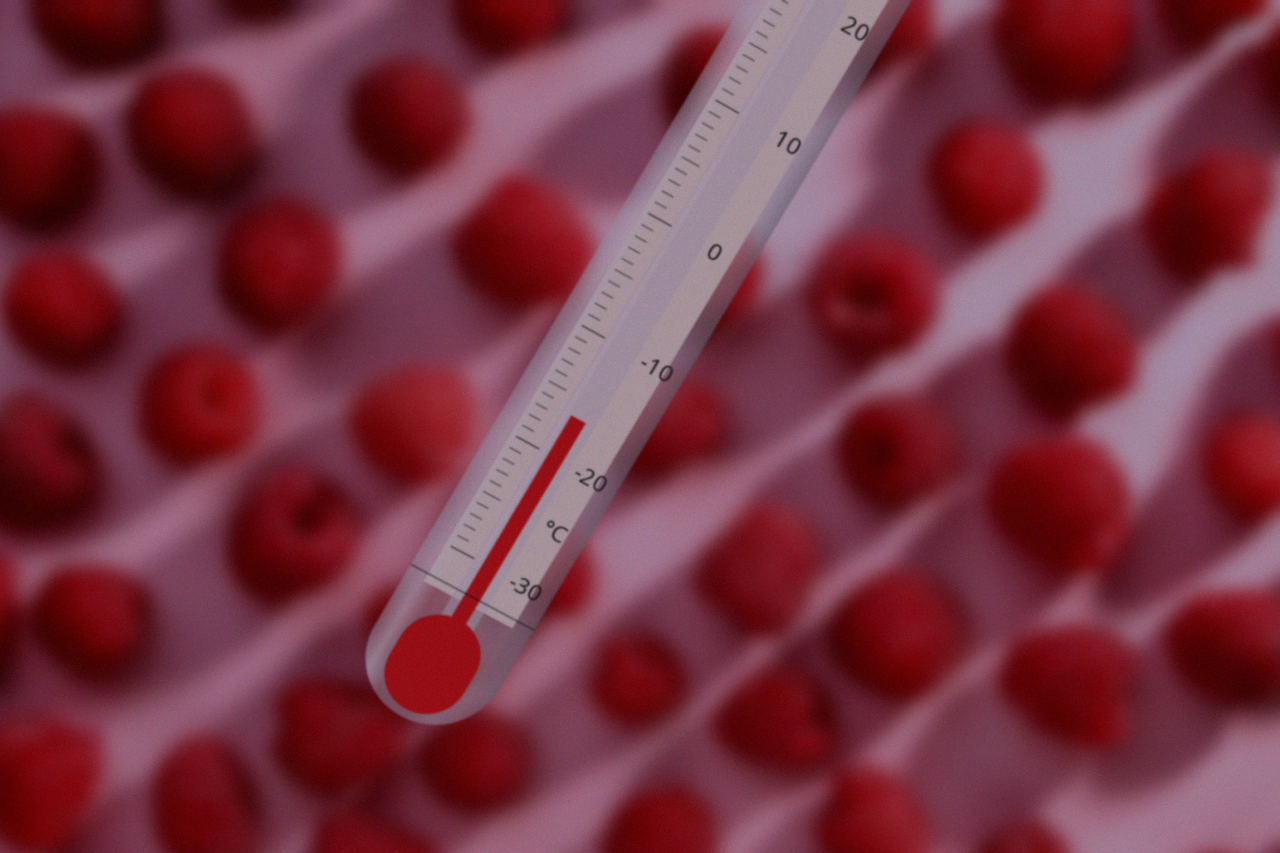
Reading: -16.5°C
